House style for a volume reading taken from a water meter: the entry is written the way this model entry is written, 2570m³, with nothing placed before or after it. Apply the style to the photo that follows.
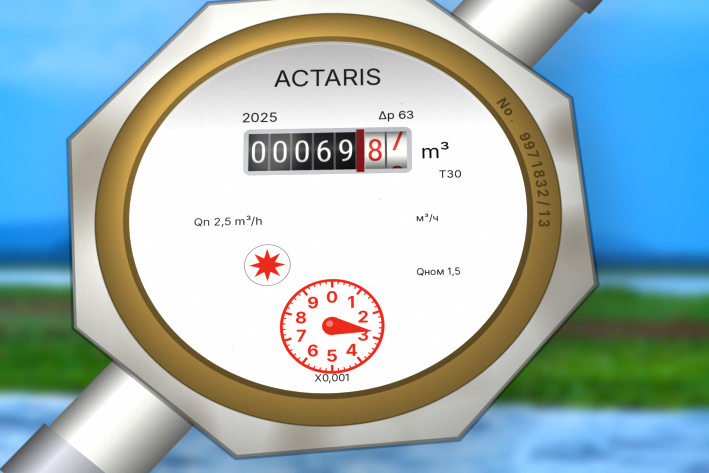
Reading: 69.872m³
